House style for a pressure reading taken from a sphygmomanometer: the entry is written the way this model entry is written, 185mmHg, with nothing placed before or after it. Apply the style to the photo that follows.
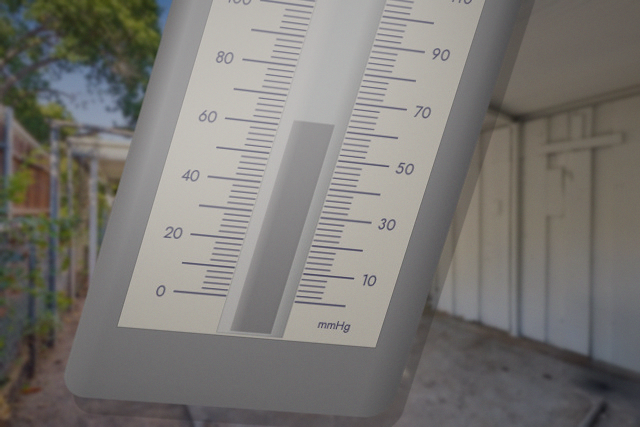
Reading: 62mmHg
